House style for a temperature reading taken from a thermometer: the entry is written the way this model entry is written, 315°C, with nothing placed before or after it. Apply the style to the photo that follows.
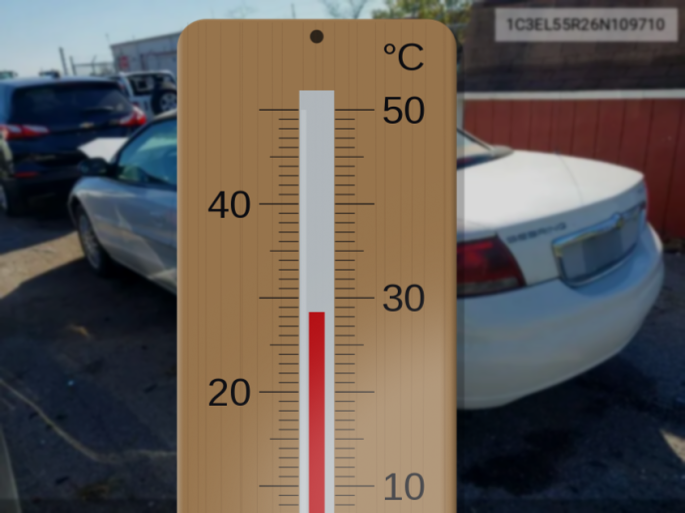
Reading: 28.5°C
